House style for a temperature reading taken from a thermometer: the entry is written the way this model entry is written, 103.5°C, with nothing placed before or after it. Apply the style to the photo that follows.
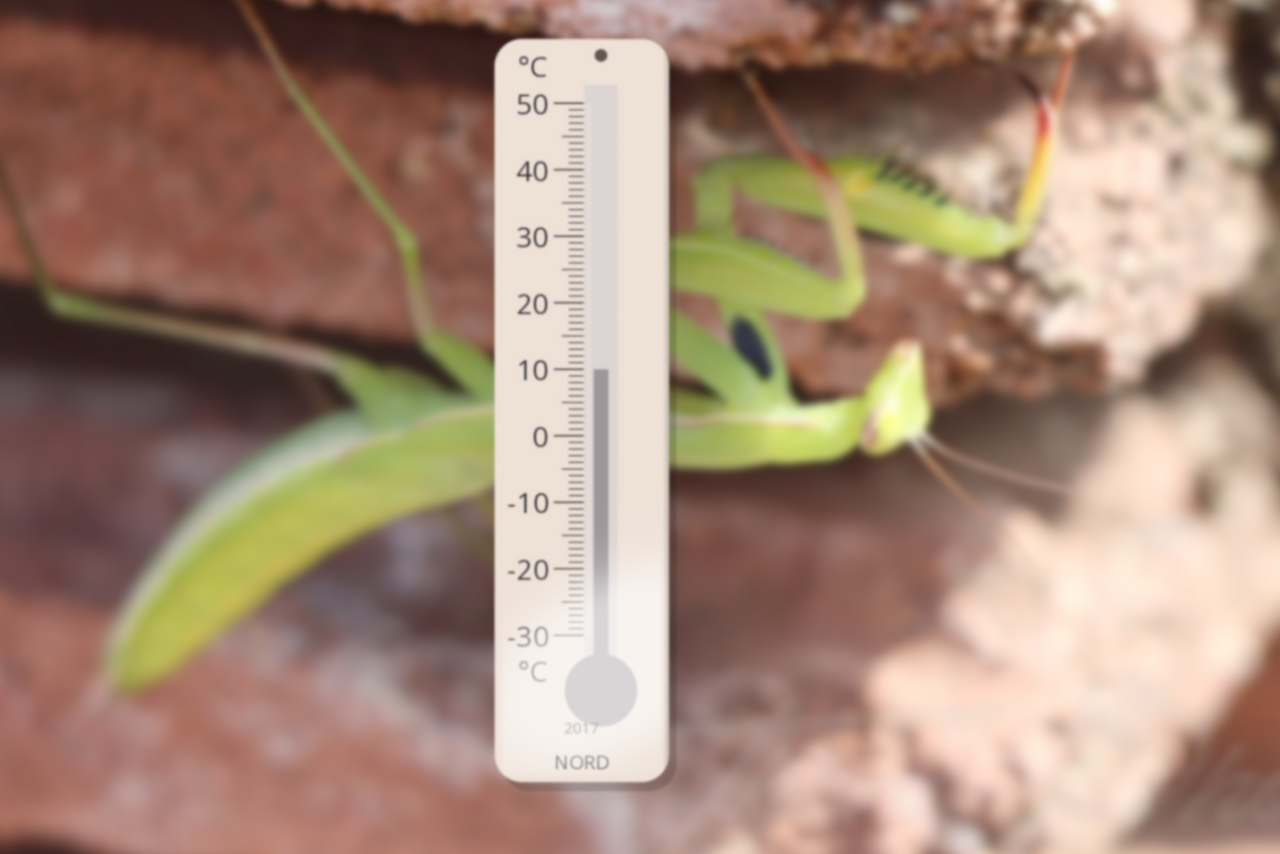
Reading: 10°C
